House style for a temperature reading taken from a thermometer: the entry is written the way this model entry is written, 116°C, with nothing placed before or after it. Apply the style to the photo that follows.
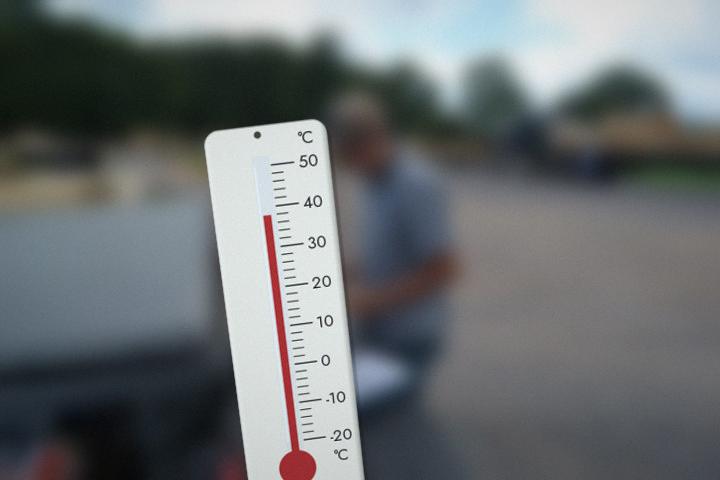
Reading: 38°C
